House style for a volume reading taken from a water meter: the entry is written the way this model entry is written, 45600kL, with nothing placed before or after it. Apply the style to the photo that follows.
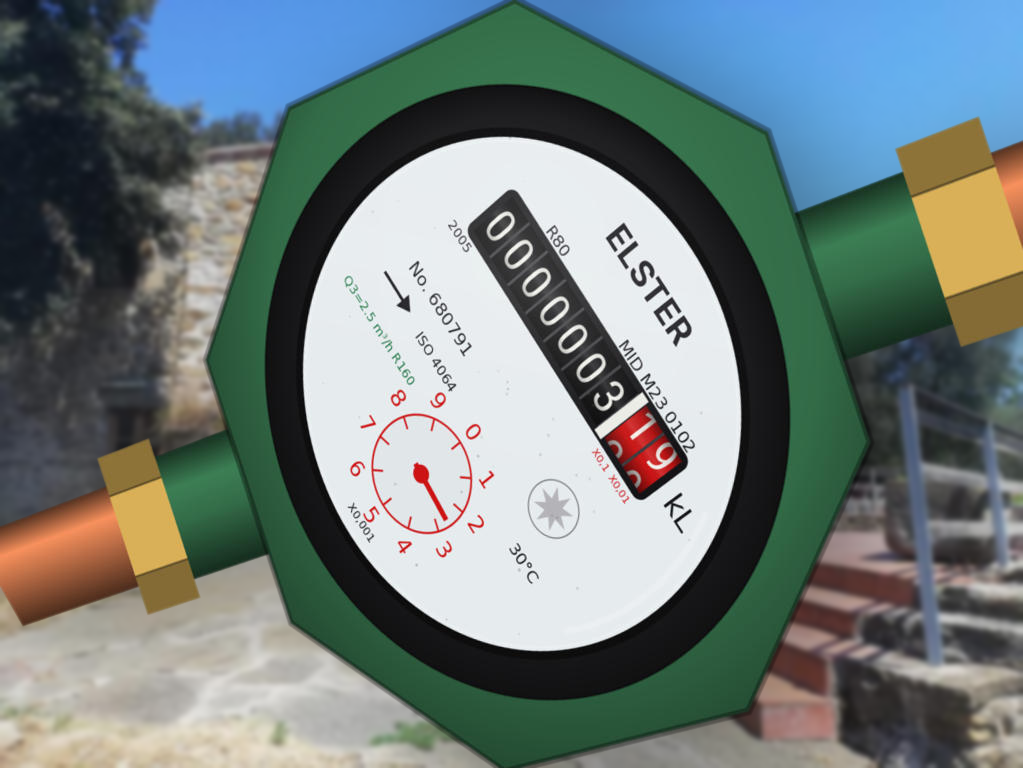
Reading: 3.192kL
